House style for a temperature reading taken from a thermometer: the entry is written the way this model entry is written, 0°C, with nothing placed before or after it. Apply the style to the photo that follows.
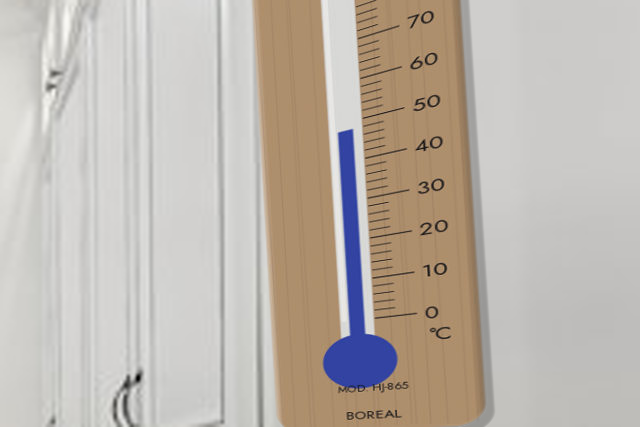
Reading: 48°C
